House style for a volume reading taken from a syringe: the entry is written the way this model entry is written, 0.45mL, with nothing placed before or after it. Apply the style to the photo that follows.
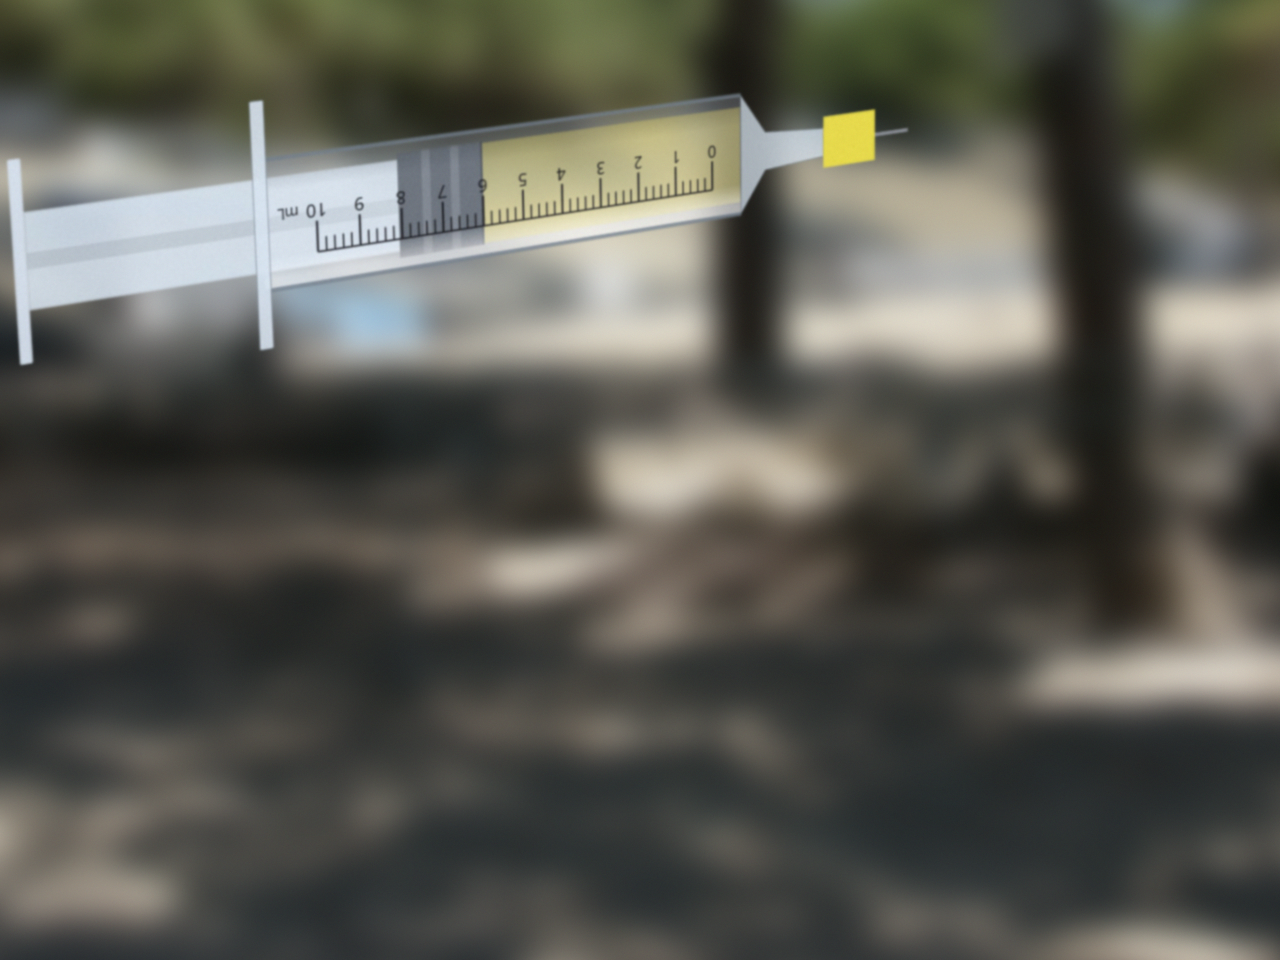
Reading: 6mL
